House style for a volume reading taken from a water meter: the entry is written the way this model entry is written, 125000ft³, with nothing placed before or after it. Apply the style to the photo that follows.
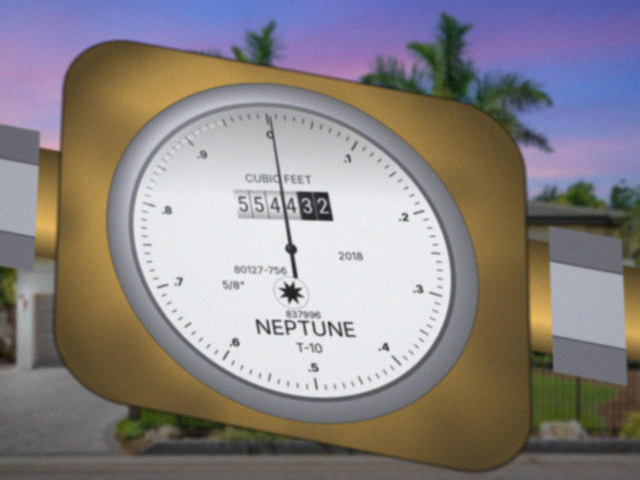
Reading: 554432.00ft³
